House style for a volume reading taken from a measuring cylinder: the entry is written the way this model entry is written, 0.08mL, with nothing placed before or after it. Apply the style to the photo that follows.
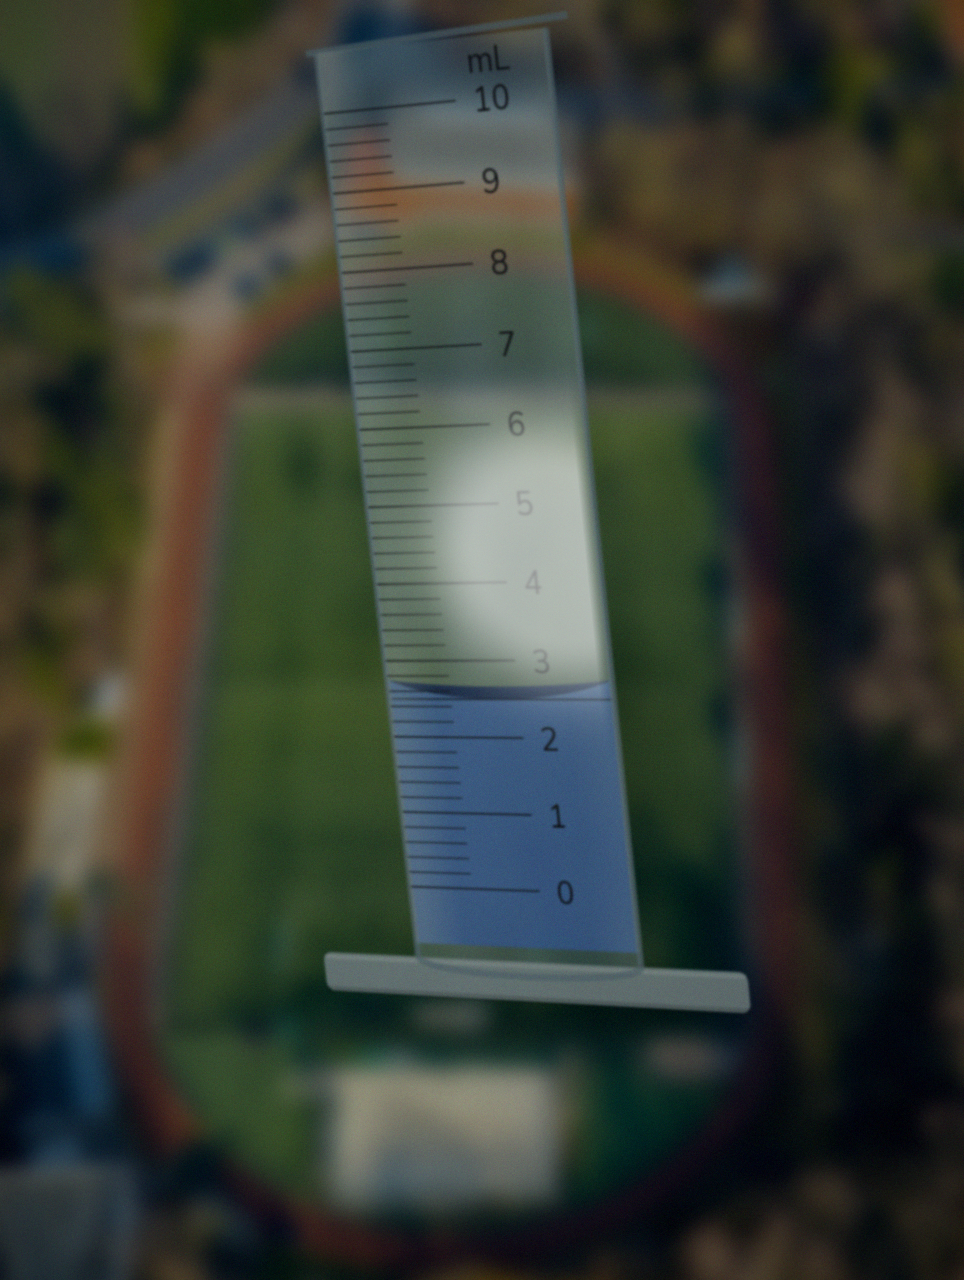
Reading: 2.5mL
